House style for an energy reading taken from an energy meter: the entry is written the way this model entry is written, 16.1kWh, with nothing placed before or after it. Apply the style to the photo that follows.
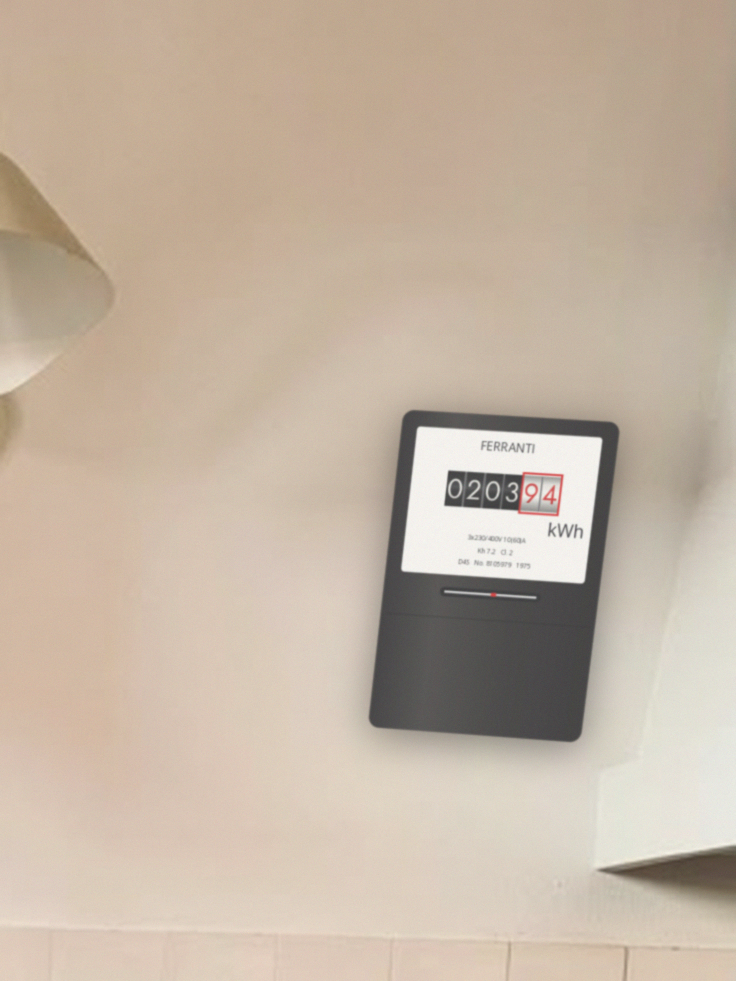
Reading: 203.94kWh
